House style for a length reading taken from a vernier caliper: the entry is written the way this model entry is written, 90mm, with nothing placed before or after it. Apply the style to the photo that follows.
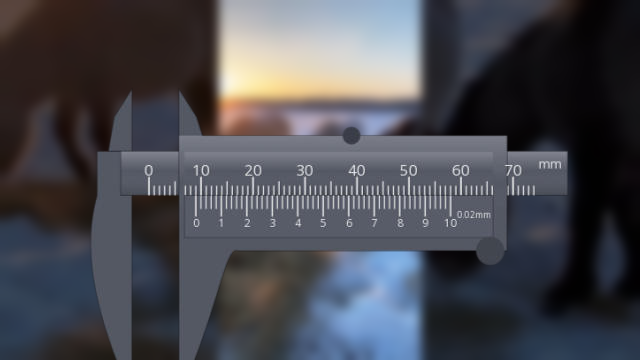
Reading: 9.0mm
